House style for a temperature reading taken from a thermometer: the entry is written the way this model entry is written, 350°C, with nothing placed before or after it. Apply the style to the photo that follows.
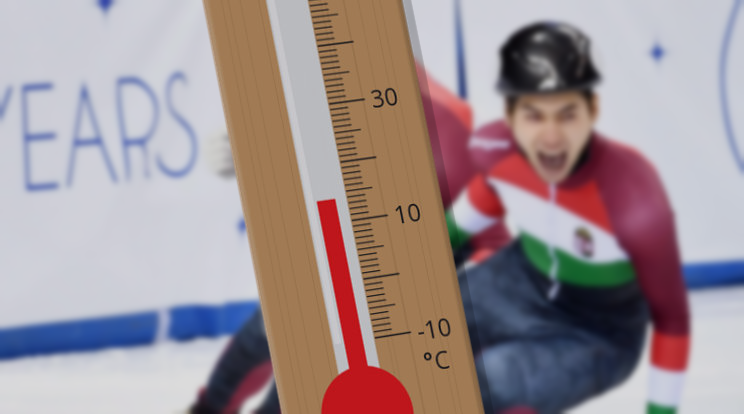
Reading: 14°C
